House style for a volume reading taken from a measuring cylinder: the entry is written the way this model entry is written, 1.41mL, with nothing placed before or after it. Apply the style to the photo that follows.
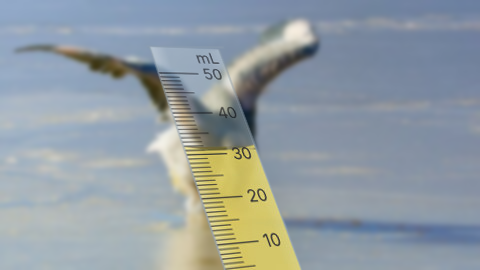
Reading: 31mL
